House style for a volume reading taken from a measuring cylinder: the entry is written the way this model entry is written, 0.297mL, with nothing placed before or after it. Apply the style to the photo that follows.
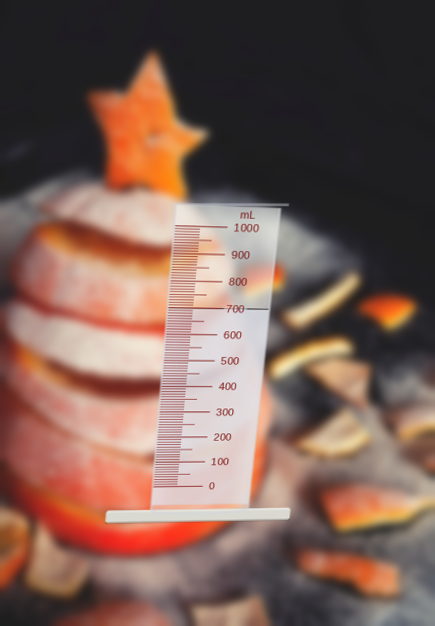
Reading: 700mL
